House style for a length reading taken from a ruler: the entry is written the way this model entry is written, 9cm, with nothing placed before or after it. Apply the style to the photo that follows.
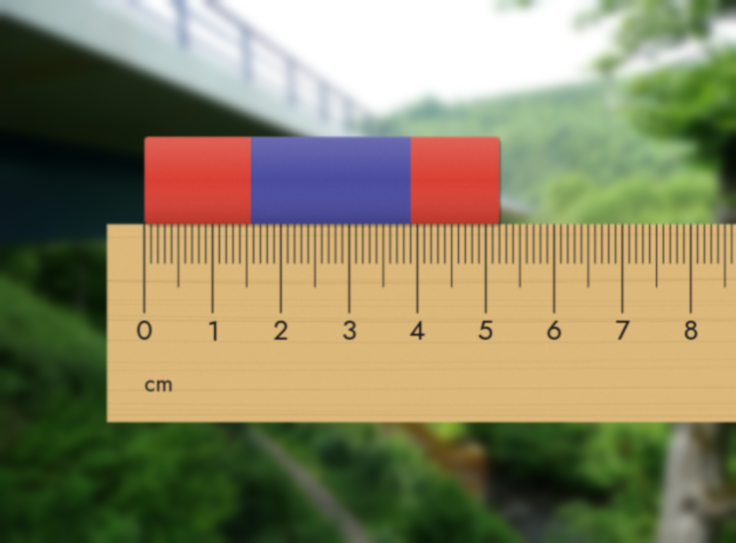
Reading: 5.2cm
